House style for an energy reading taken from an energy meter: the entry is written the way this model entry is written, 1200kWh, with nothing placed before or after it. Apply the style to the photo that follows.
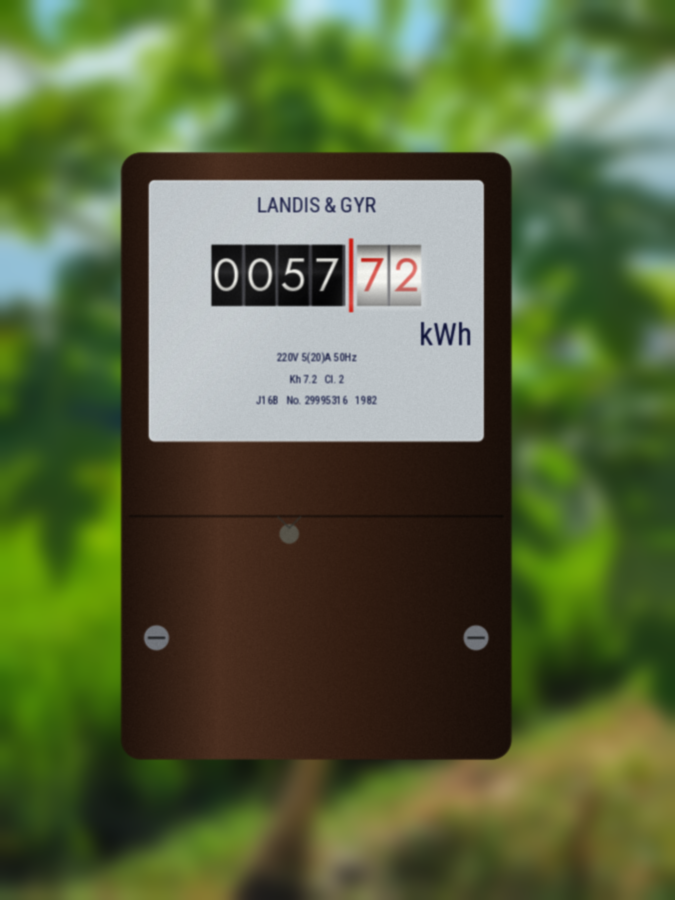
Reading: 57.72kWh
